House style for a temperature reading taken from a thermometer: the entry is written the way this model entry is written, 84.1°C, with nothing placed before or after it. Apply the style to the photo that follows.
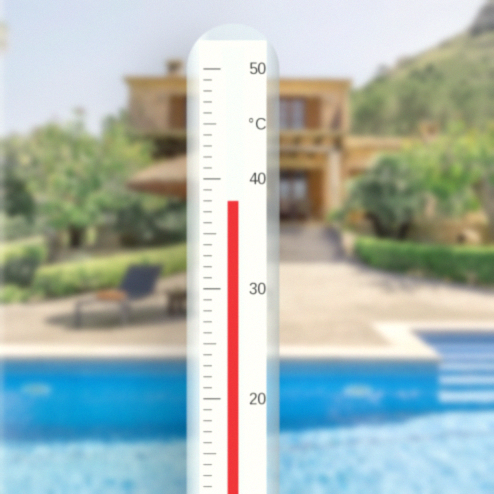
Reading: 38°C
